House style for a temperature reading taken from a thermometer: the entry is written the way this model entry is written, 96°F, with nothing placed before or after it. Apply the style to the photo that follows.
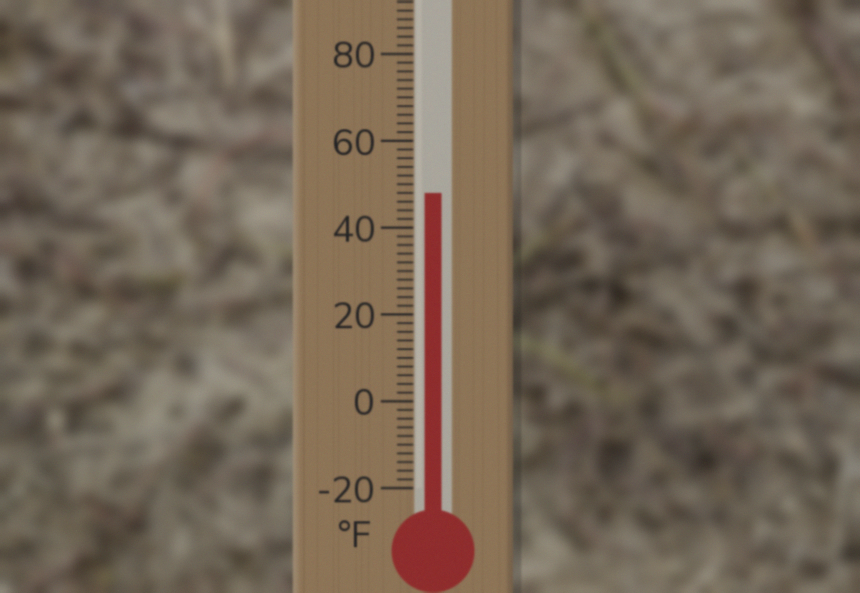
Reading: 48°F
